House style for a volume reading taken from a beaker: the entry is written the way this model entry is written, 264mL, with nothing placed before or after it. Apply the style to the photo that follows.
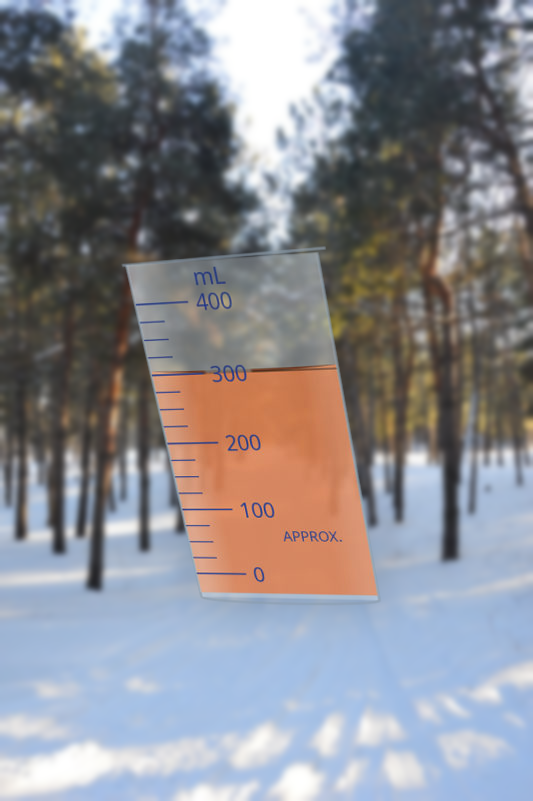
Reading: 300mL
